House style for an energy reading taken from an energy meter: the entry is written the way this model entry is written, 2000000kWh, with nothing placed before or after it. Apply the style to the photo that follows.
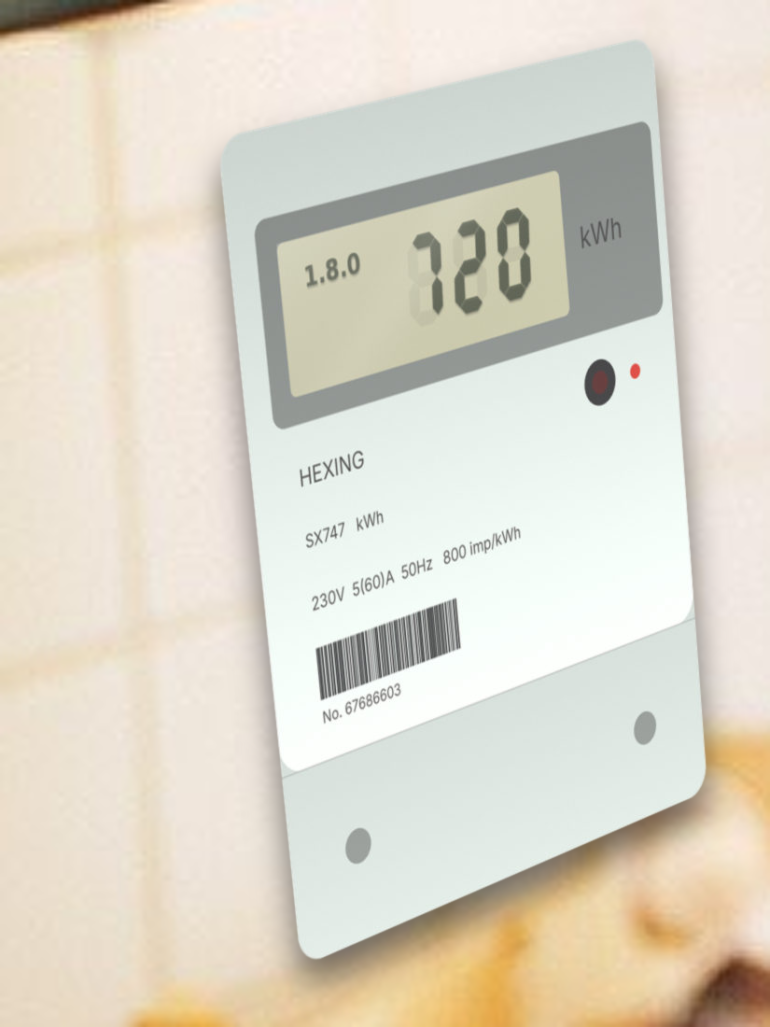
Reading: 720kWh
